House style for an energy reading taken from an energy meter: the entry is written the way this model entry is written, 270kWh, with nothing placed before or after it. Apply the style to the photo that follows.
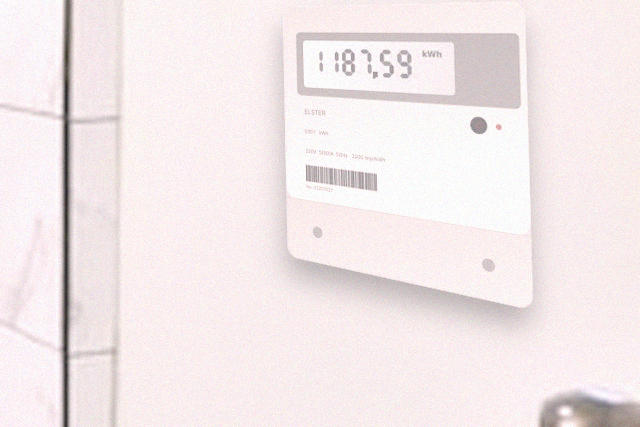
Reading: 1187.59kWh
